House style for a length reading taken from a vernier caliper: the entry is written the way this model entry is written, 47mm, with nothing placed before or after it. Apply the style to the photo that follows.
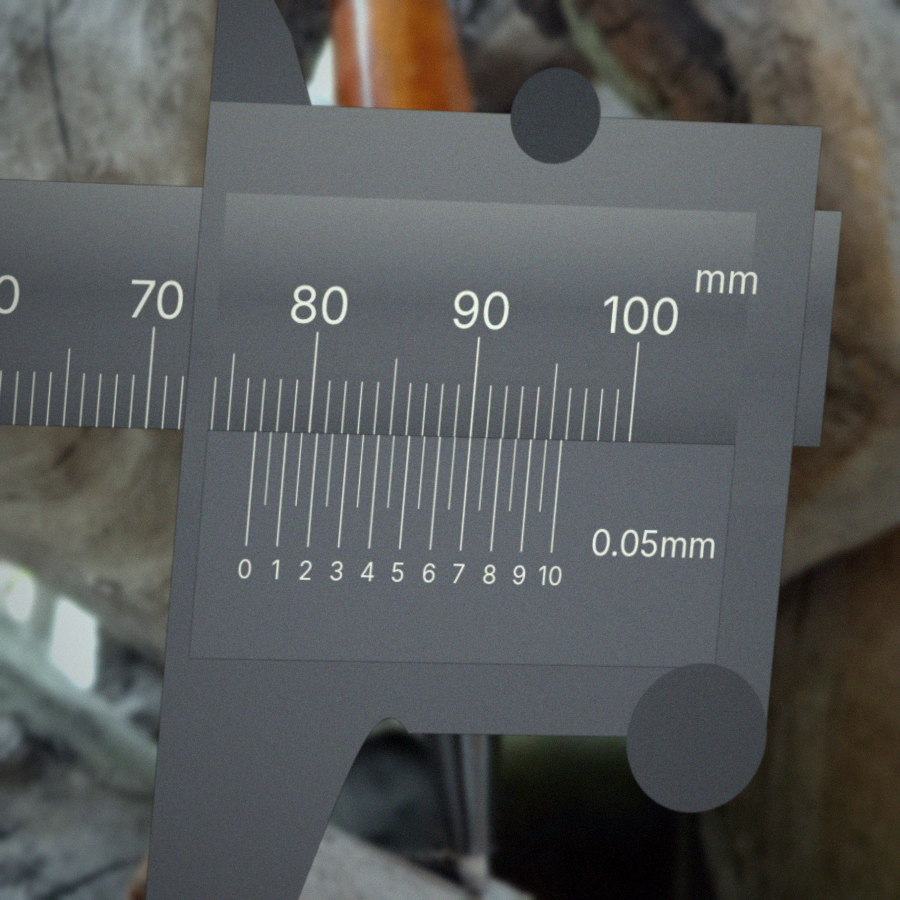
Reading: 76.7mm
